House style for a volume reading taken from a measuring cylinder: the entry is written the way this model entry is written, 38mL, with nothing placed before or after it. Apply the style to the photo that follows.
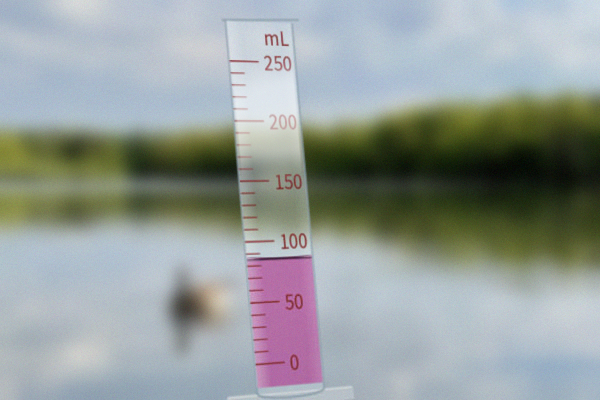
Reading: 85mL
